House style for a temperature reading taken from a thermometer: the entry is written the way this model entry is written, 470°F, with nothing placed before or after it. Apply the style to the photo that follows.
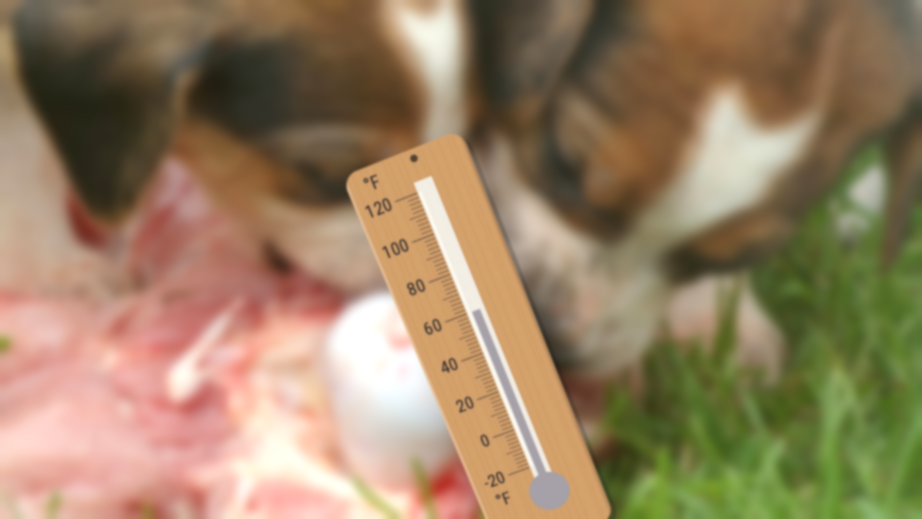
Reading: 60°F
